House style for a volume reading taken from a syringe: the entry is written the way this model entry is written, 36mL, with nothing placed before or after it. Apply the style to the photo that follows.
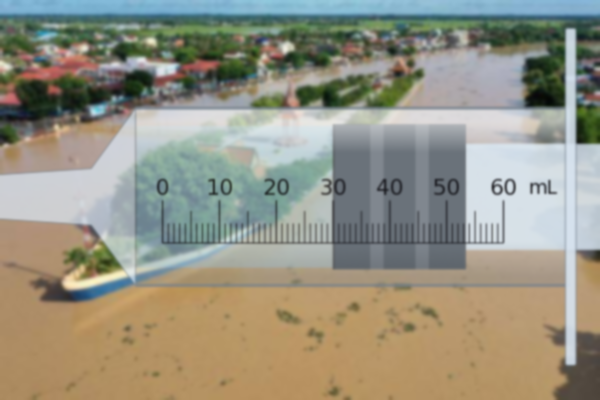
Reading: 30mL
